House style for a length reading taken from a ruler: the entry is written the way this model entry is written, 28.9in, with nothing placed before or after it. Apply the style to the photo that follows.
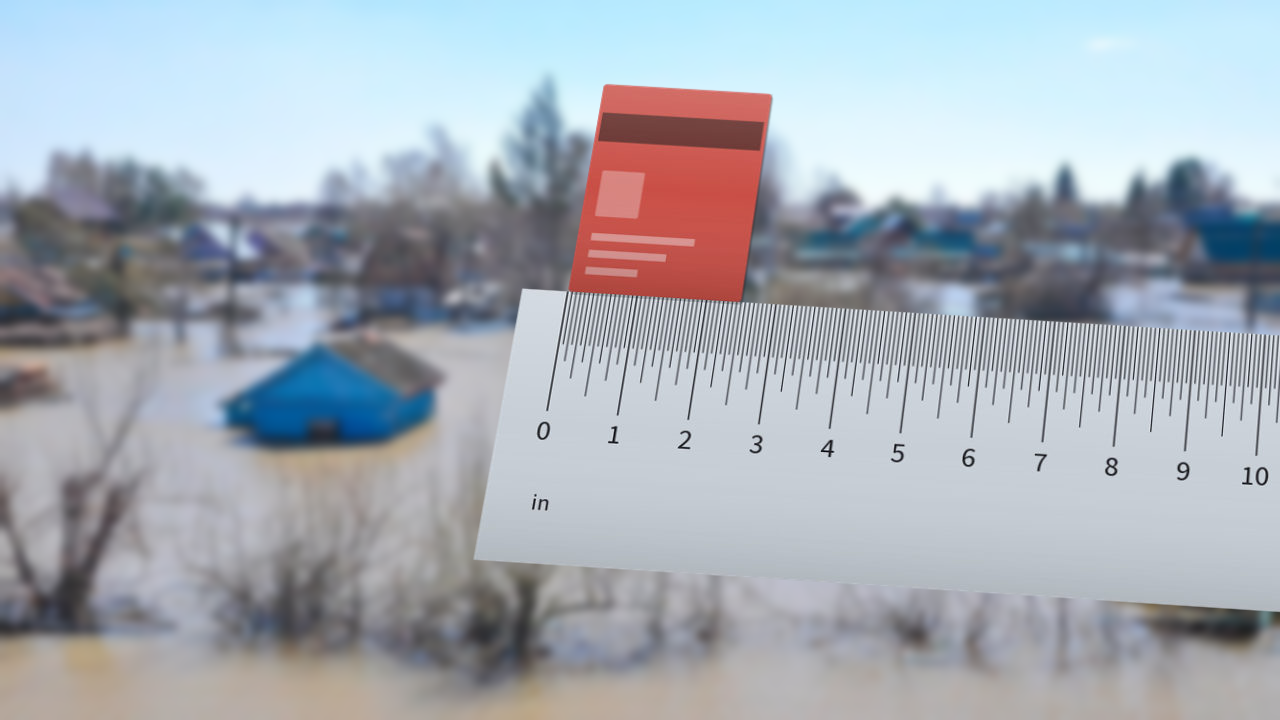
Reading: 2.5in
